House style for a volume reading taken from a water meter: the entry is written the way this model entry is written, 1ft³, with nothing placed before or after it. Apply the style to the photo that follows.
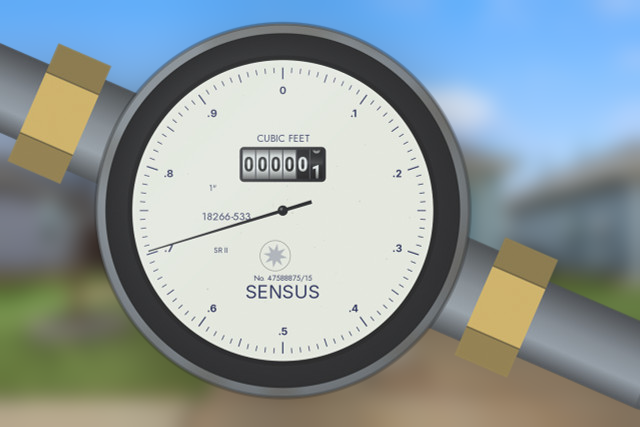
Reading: 0.70ft³
